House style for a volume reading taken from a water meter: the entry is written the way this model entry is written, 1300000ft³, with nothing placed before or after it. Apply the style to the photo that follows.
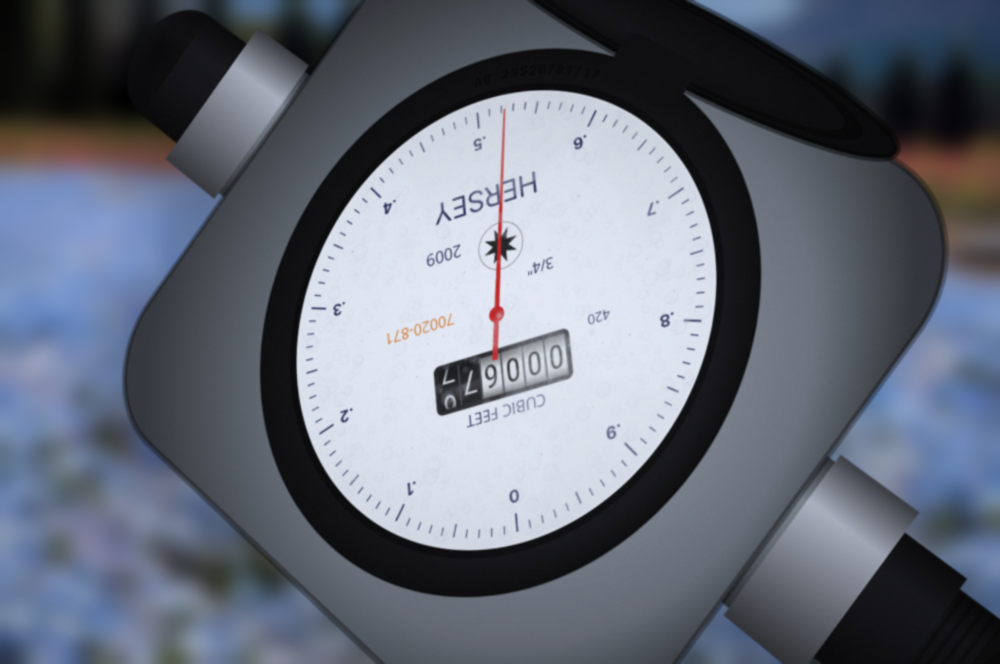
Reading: 676.52ft³
